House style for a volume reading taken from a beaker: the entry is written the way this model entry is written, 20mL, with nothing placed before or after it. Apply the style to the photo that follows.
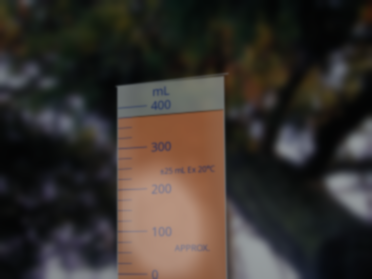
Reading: 375mL
